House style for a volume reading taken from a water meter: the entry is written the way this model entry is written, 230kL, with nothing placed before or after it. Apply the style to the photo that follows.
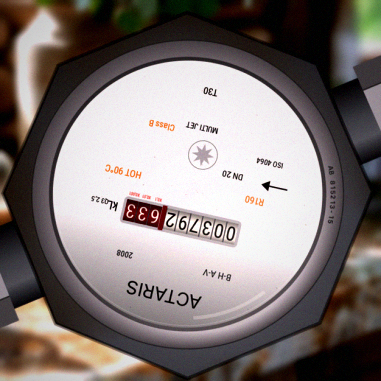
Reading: 3792.633kL
